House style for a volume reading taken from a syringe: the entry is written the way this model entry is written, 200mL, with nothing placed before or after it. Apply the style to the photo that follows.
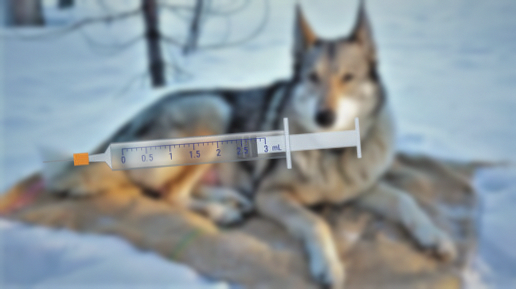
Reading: 2.4mL
